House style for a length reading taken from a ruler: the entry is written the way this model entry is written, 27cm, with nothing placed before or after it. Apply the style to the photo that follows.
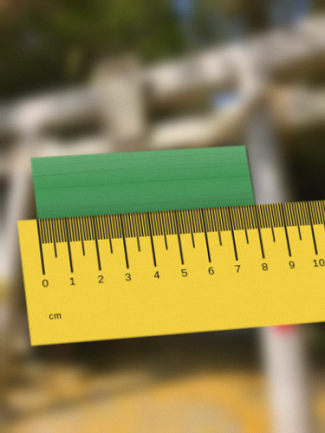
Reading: 8cm
